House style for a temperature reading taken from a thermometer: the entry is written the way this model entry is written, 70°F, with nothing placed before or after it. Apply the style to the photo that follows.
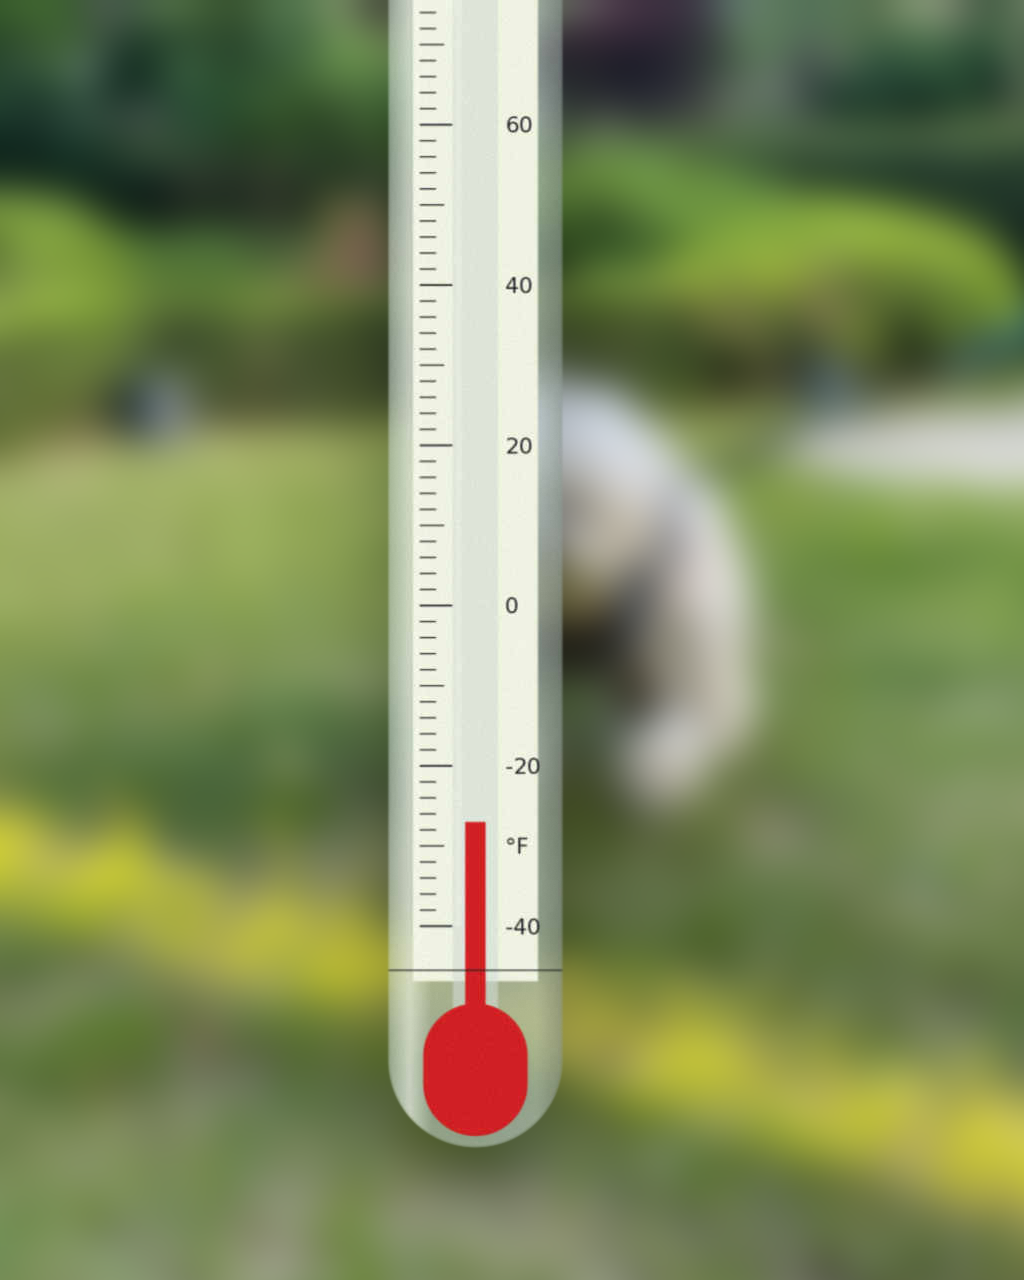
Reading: -27°F
